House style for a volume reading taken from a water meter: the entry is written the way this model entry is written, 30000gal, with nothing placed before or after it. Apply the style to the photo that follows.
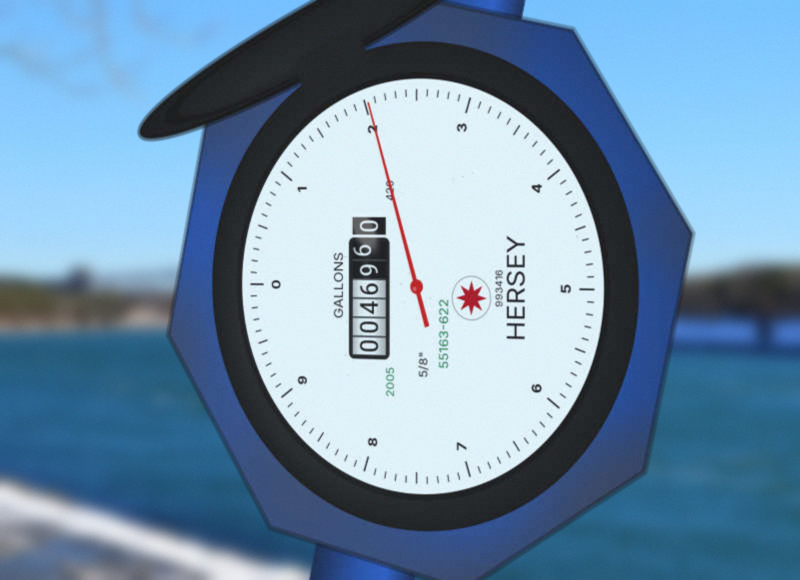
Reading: 46962.0gal
